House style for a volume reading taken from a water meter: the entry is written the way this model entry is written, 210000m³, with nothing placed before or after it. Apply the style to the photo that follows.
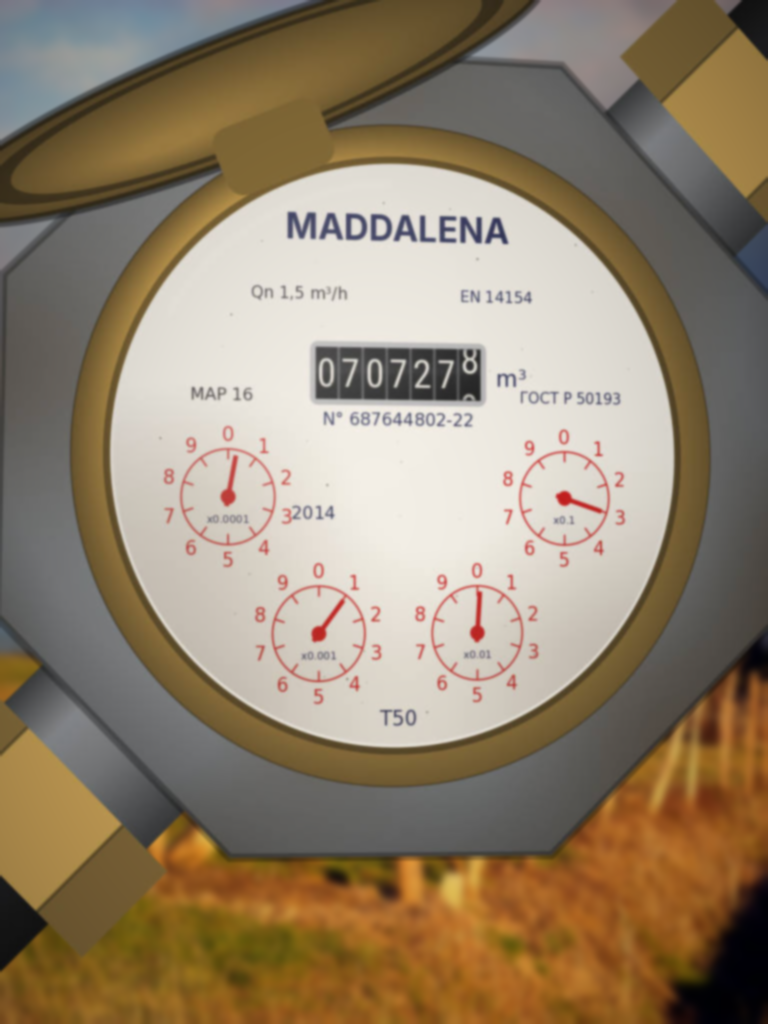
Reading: 707278.3010m³
